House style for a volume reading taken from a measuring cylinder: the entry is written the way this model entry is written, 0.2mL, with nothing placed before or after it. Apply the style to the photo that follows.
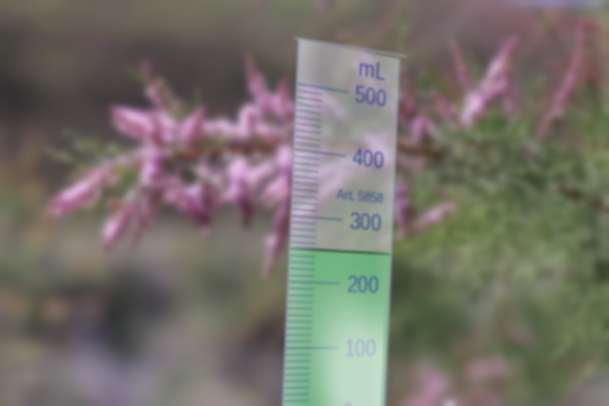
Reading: 250mL
